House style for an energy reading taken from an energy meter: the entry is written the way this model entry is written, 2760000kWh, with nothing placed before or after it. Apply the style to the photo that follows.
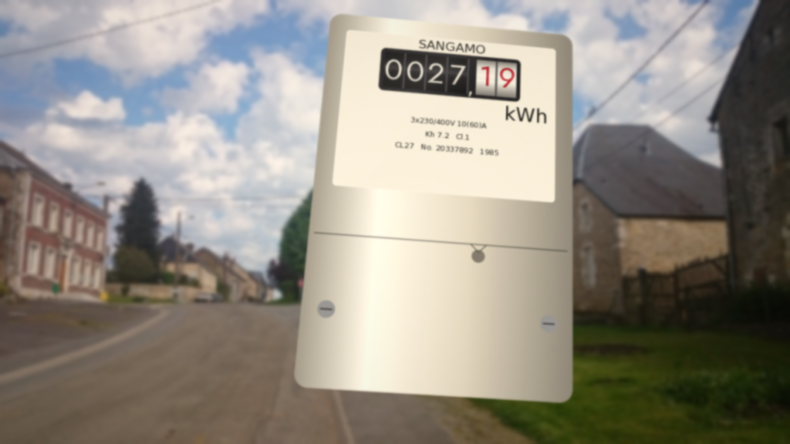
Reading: 27.19kWh
